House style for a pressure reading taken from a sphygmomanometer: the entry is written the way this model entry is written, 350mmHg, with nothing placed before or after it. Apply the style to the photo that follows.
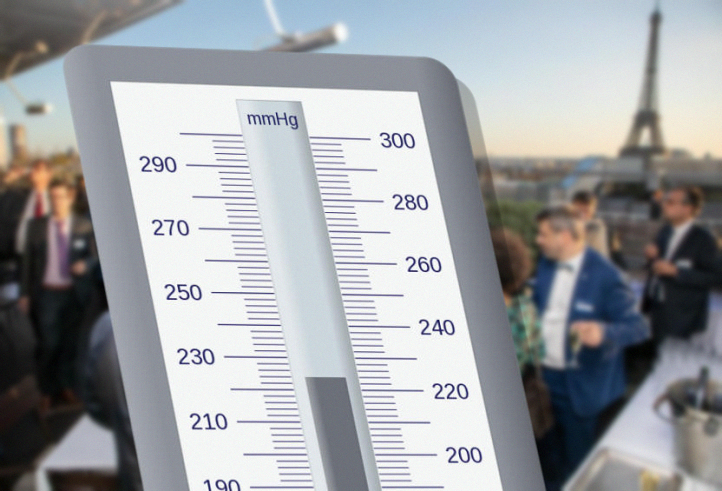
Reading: 224mmHg
